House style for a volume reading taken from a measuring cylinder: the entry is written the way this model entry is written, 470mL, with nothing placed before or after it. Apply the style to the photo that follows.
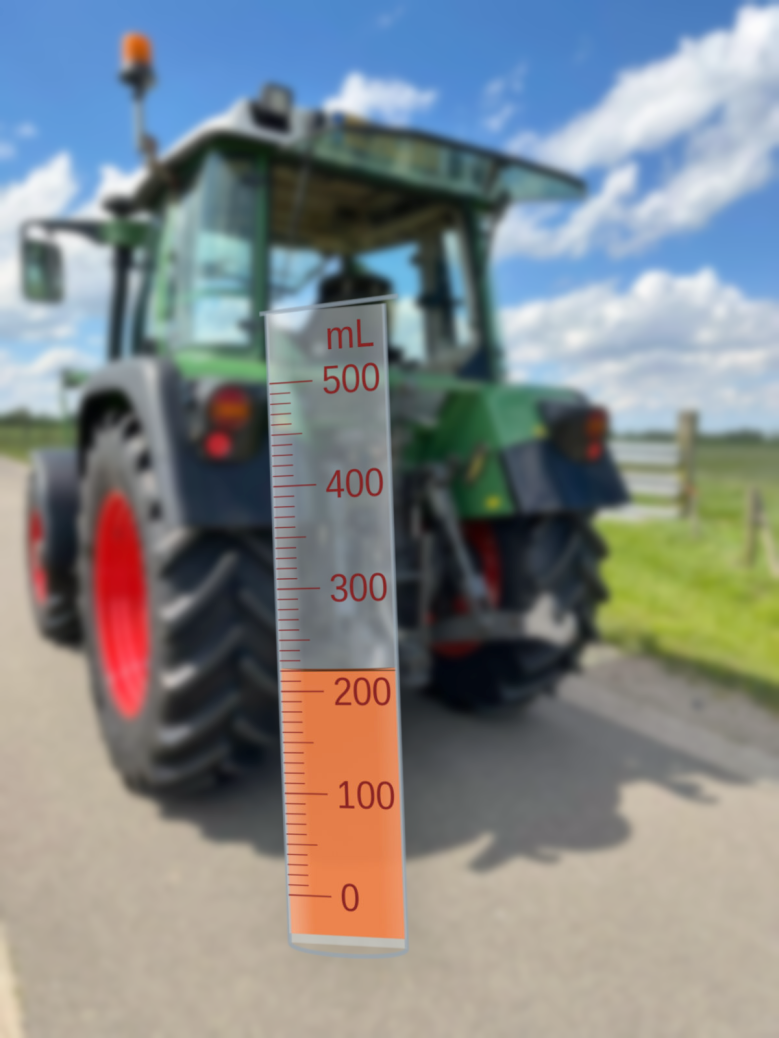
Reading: 220mL
